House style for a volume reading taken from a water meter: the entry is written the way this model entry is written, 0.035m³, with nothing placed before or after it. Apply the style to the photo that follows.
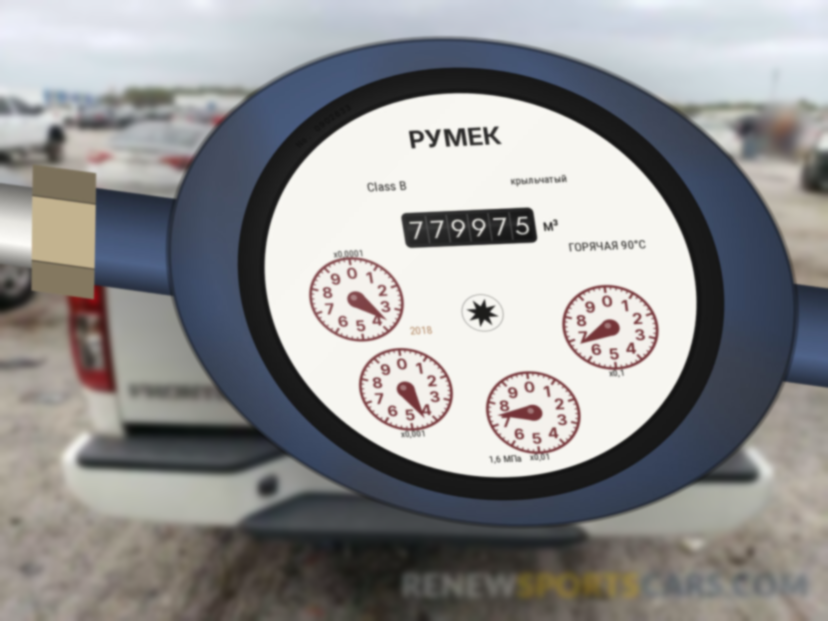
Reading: 779975.6743m³
